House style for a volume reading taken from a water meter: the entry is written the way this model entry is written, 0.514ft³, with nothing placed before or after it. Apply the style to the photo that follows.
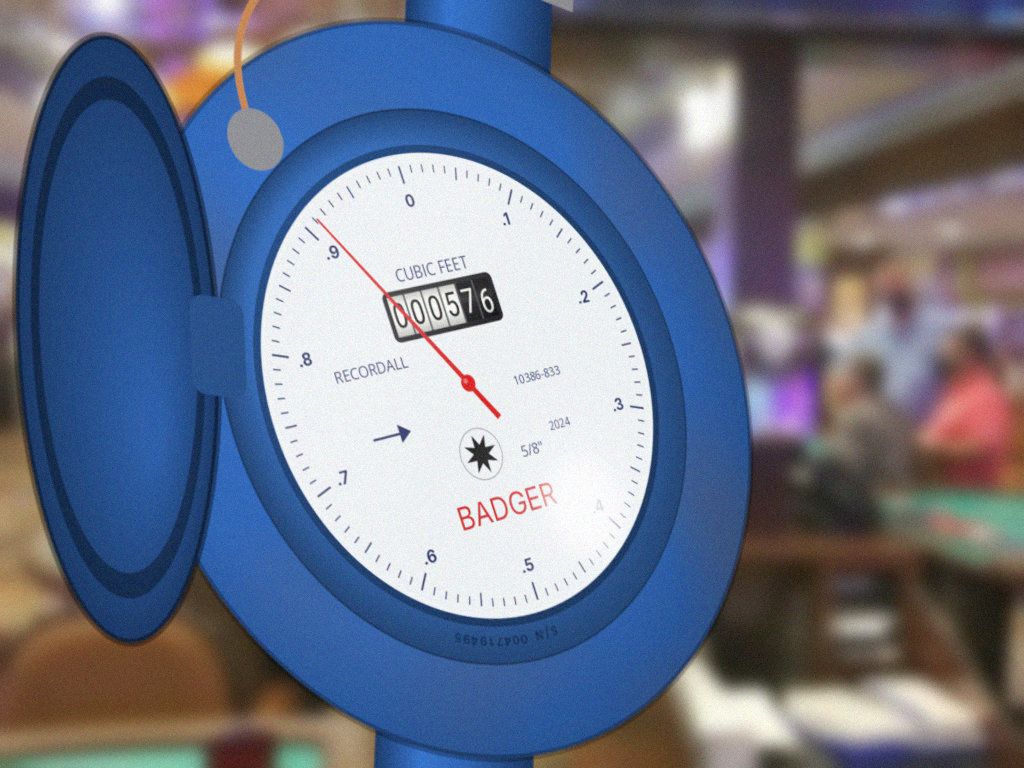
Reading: 575.91ft³
